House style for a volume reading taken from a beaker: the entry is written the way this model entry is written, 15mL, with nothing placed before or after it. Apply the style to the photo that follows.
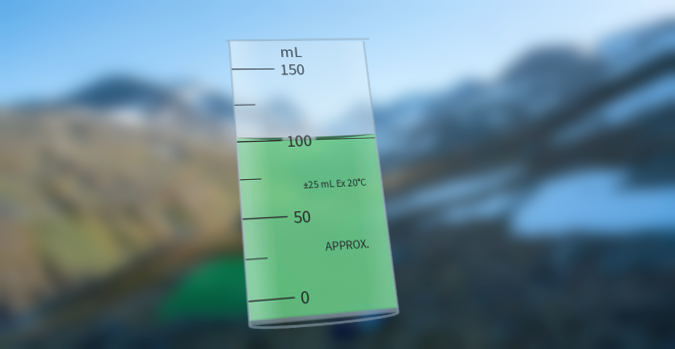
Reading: 100mL
